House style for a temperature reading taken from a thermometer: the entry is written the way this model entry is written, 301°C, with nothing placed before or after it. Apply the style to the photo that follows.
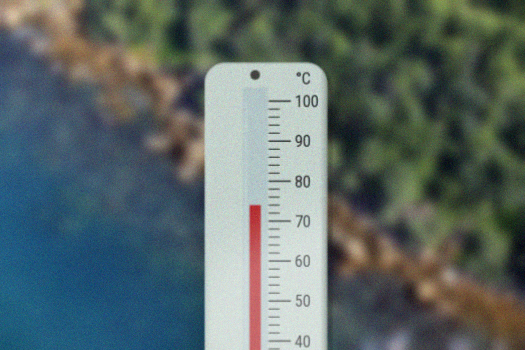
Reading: 74°C
